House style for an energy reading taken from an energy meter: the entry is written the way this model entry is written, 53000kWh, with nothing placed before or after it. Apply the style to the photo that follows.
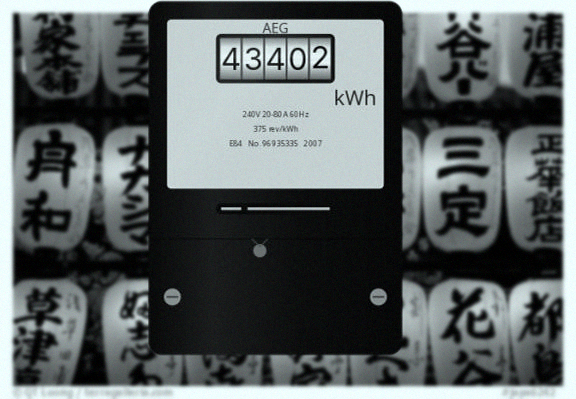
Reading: 43402kWh
